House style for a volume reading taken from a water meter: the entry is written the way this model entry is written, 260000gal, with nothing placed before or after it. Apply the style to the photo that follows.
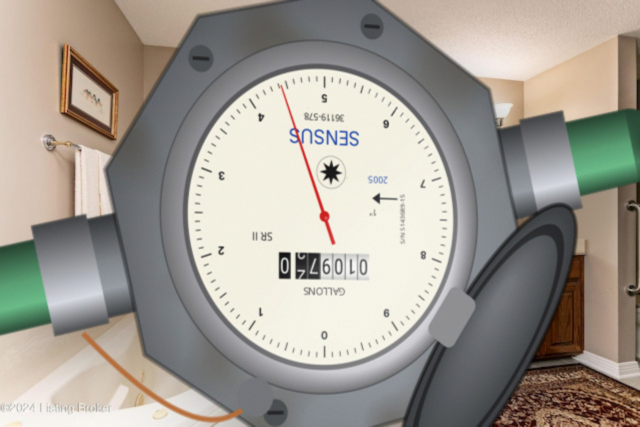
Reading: 109724.4gal
